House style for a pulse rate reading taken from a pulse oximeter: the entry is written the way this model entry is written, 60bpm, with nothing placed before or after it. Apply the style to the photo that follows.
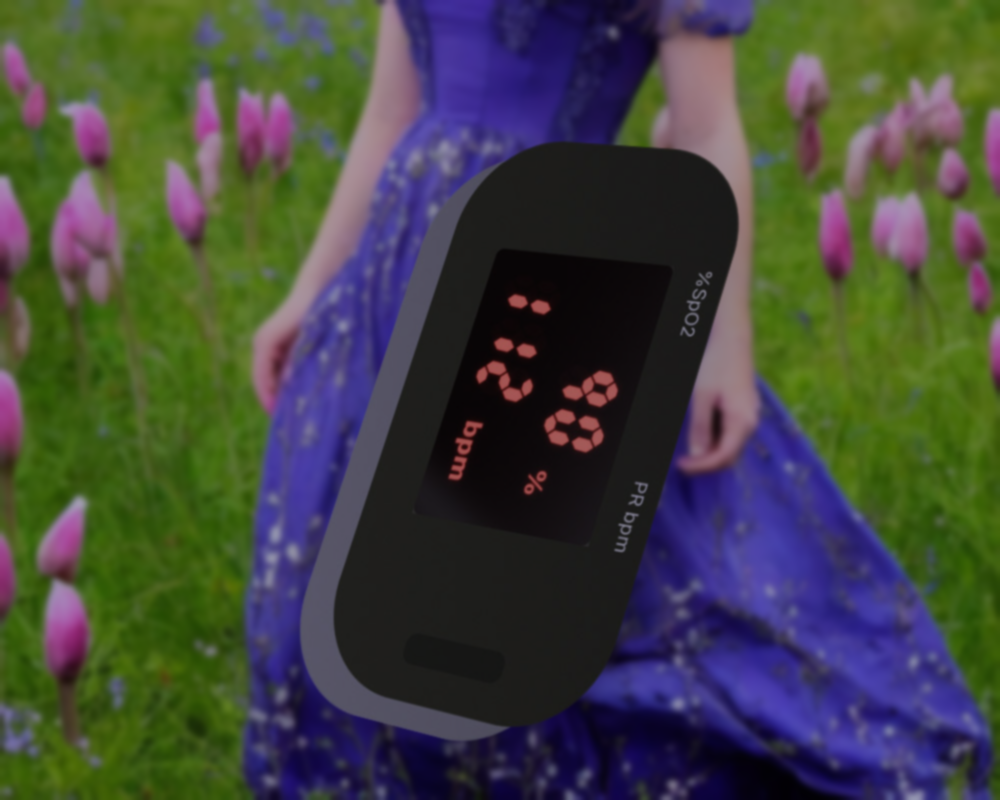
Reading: 112bpm
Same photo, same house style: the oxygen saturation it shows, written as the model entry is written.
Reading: 90%
